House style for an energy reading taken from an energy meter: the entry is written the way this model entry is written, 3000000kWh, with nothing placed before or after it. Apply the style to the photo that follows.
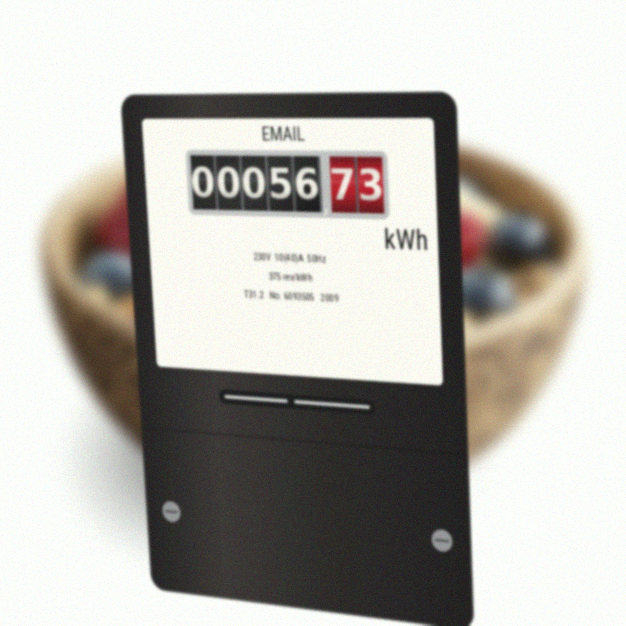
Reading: 56.73kWh
